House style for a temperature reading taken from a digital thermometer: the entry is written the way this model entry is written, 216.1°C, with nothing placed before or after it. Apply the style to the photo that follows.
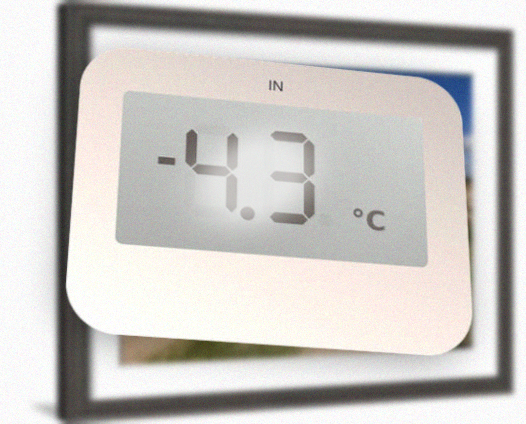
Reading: -4.3°C
